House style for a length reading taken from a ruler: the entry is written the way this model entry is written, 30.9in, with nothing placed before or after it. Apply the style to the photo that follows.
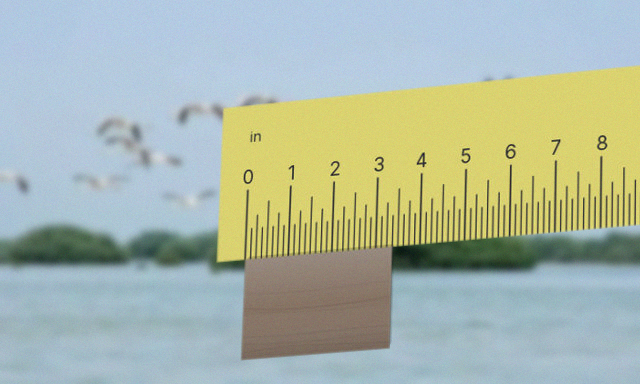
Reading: 3.375in
